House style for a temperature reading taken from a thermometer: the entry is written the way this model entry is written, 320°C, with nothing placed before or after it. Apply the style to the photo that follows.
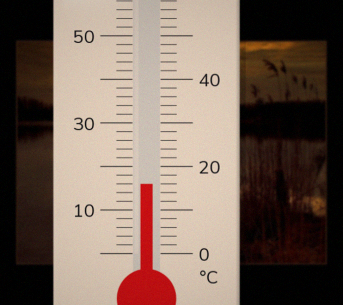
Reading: 16°C
